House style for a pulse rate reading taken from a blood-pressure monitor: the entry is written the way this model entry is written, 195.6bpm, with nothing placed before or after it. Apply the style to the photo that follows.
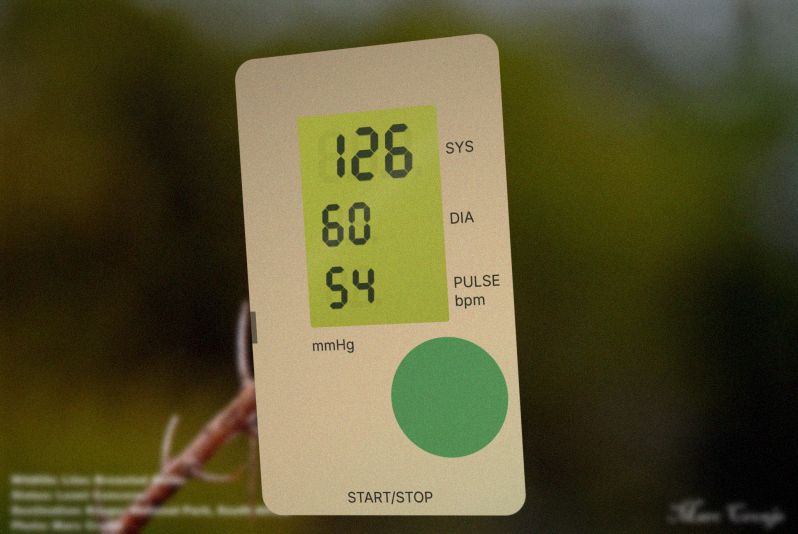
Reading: 54bpm
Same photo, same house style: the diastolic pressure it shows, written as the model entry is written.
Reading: 60mmHg
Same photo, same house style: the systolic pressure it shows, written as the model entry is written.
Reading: 126mmHg
